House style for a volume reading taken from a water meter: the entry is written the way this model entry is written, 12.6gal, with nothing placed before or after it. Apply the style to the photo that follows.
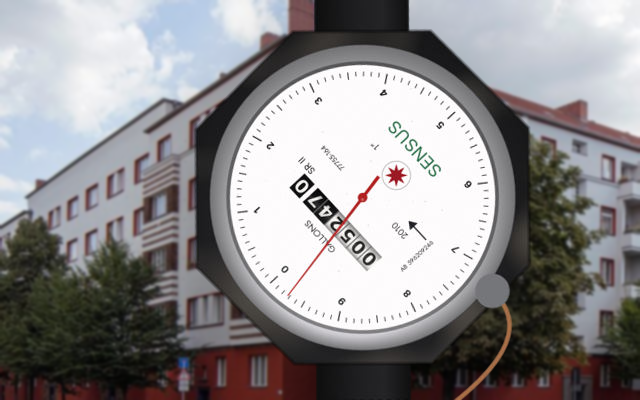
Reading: 52469.7gal
